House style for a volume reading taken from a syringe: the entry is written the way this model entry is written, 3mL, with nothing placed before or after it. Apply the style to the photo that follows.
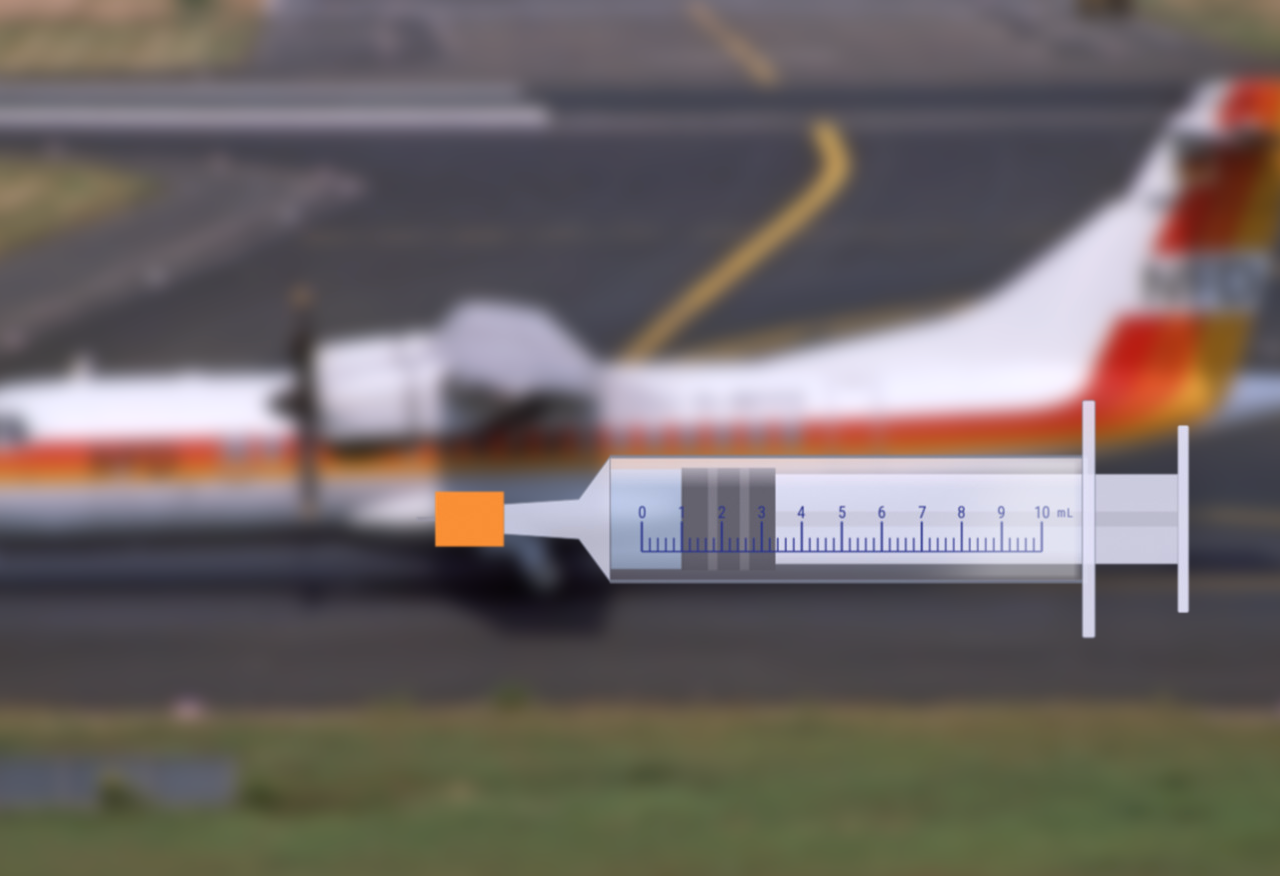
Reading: 1mL
